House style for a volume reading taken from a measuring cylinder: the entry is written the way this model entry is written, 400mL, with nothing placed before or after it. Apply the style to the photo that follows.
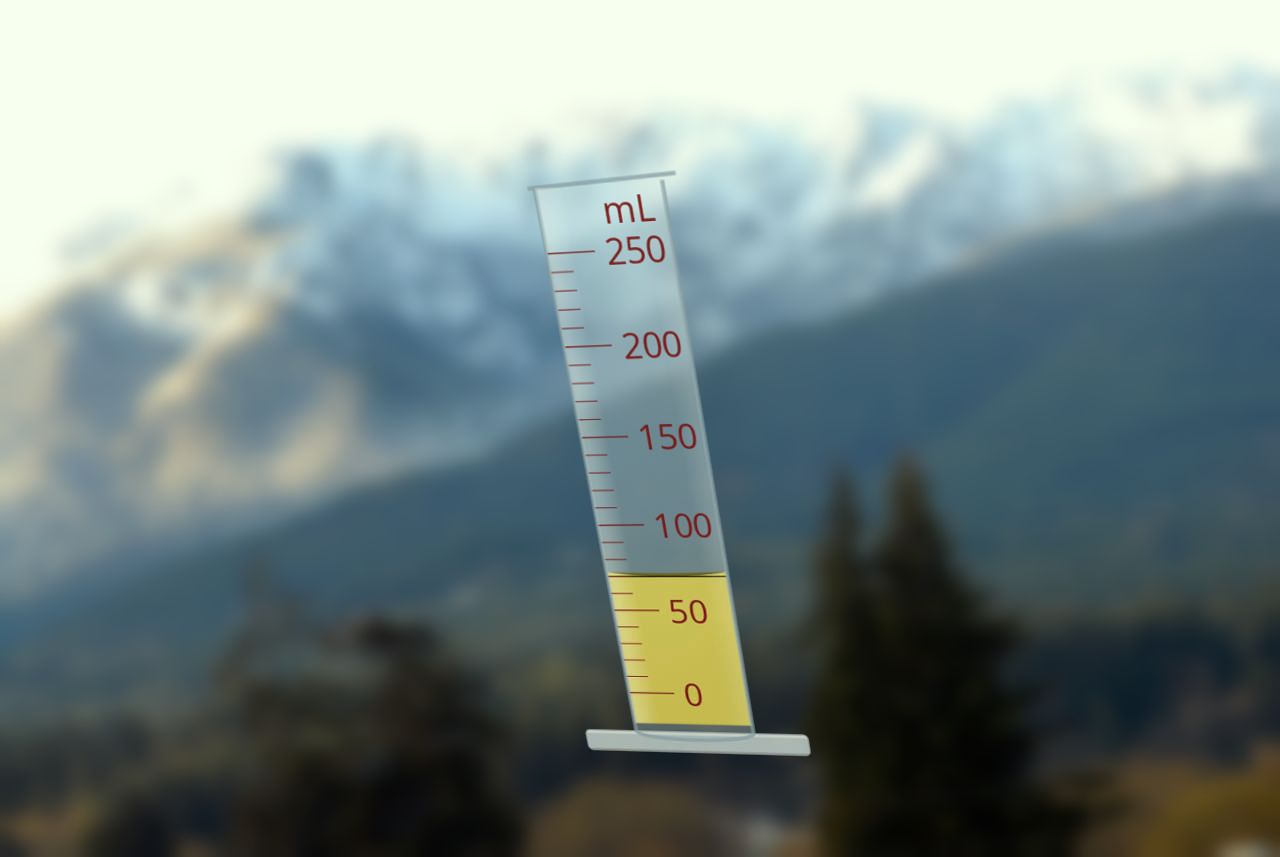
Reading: 70mL
